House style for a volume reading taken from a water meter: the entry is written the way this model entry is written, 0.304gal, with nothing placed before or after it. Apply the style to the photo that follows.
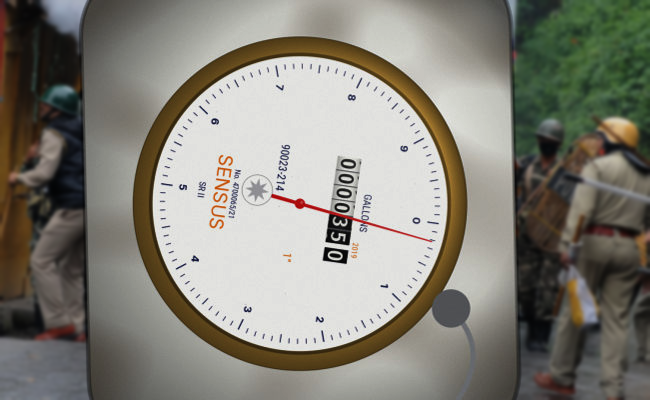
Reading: 350.2gal
